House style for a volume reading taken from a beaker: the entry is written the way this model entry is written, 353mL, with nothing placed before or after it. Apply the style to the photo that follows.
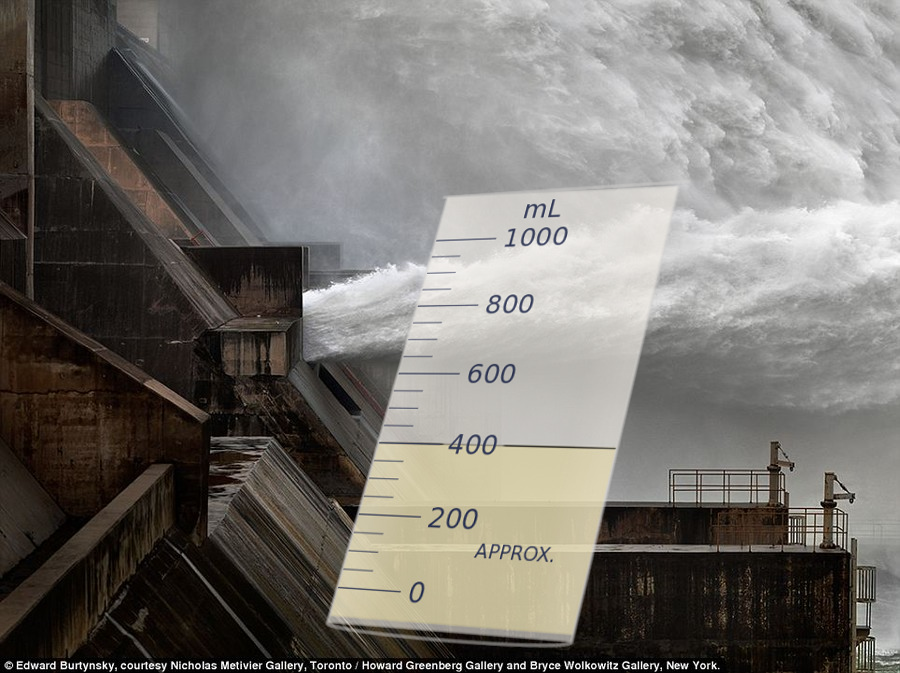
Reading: 400mL
